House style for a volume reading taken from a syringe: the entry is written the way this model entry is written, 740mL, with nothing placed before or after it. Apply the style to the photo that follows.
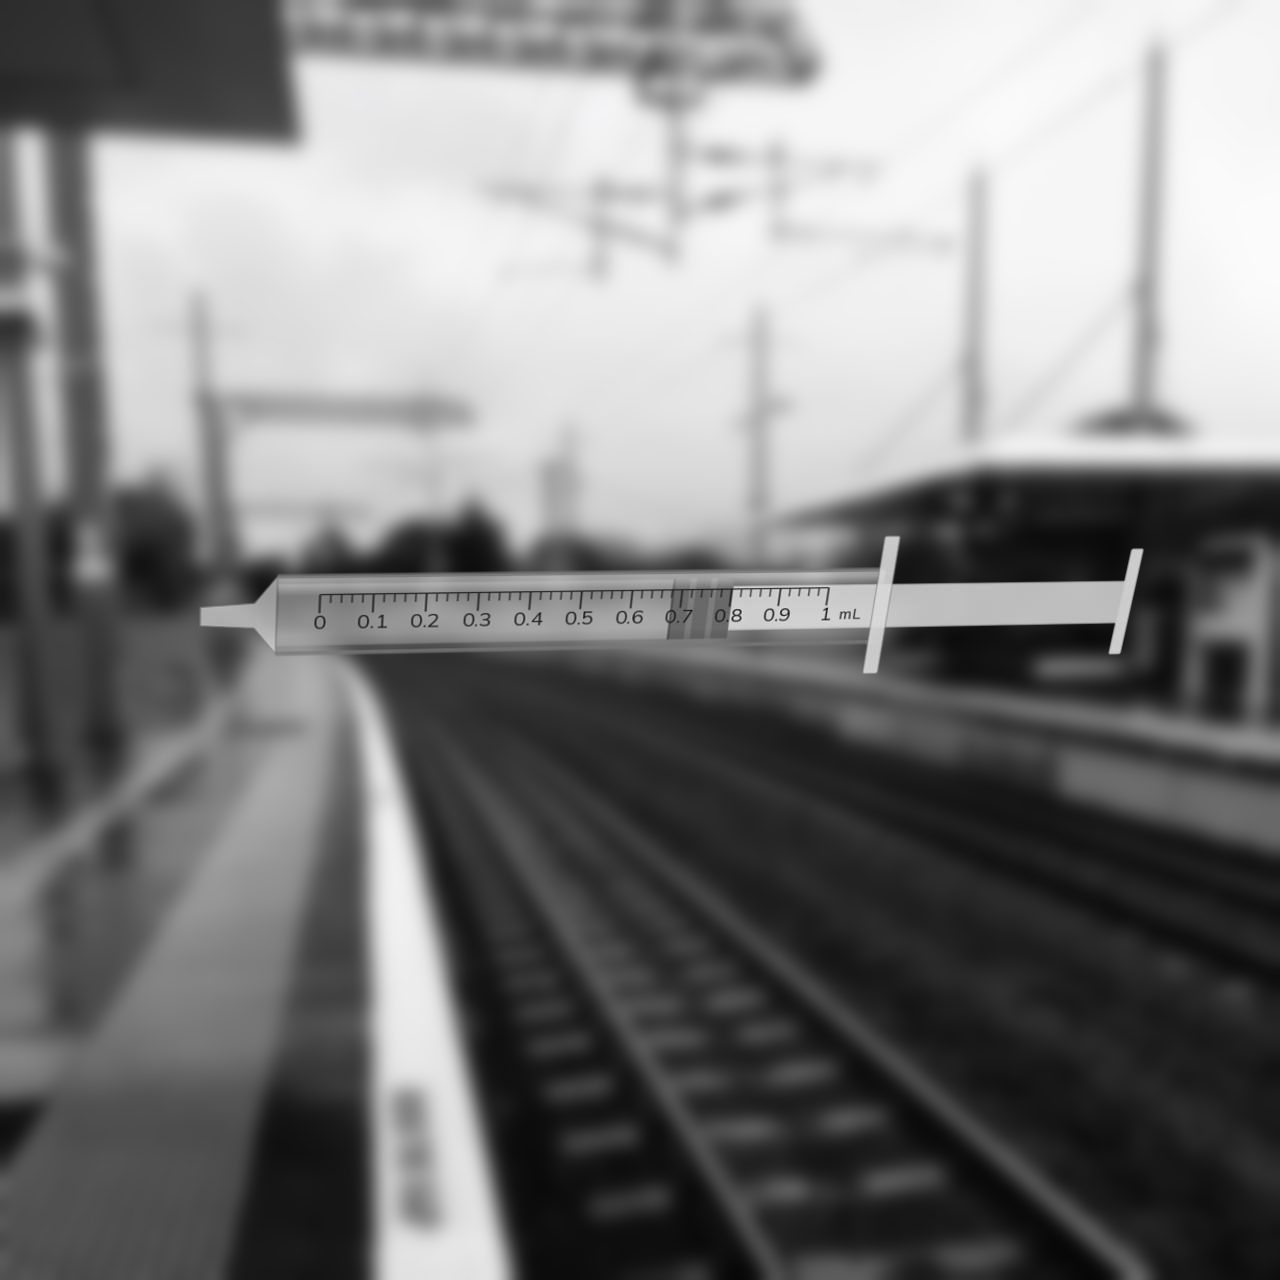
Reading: 0.68mL
